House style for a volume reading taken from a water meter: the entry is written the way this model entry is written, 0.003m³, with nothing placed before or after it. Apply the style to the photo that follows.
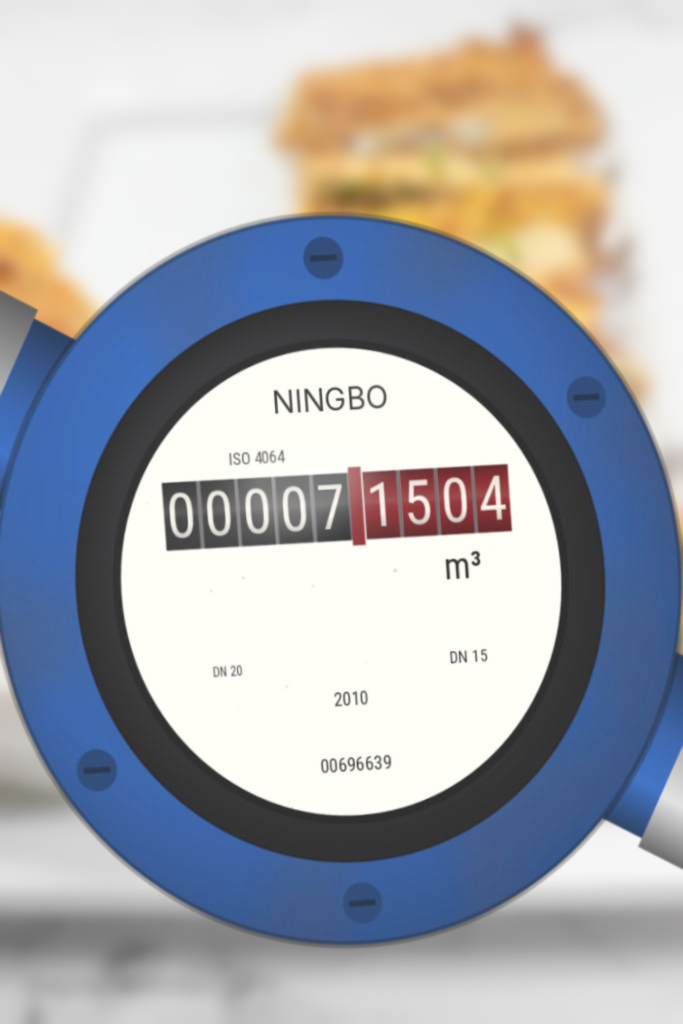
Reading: 7.1504m³
